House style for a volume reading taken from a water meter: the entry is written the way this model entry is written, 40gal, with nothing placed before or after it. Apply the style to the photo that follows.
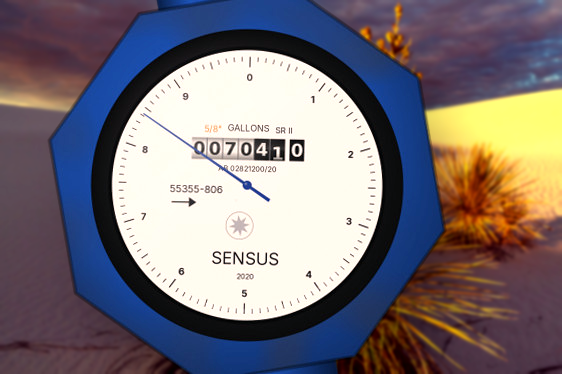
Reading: 70408.4gal
